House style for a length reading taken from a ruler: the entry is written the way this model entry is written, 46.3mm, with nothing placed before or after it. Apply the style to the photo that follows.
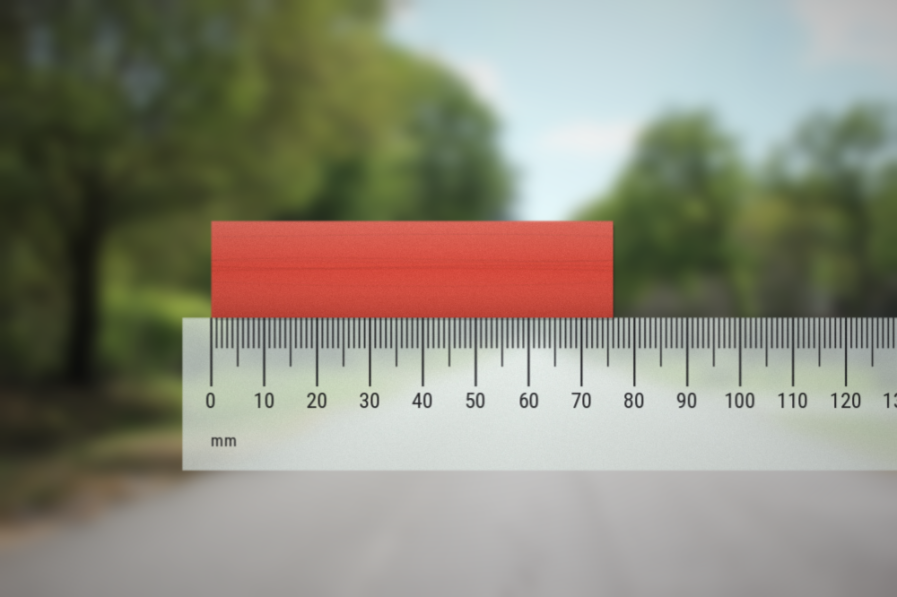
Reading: 76mm
